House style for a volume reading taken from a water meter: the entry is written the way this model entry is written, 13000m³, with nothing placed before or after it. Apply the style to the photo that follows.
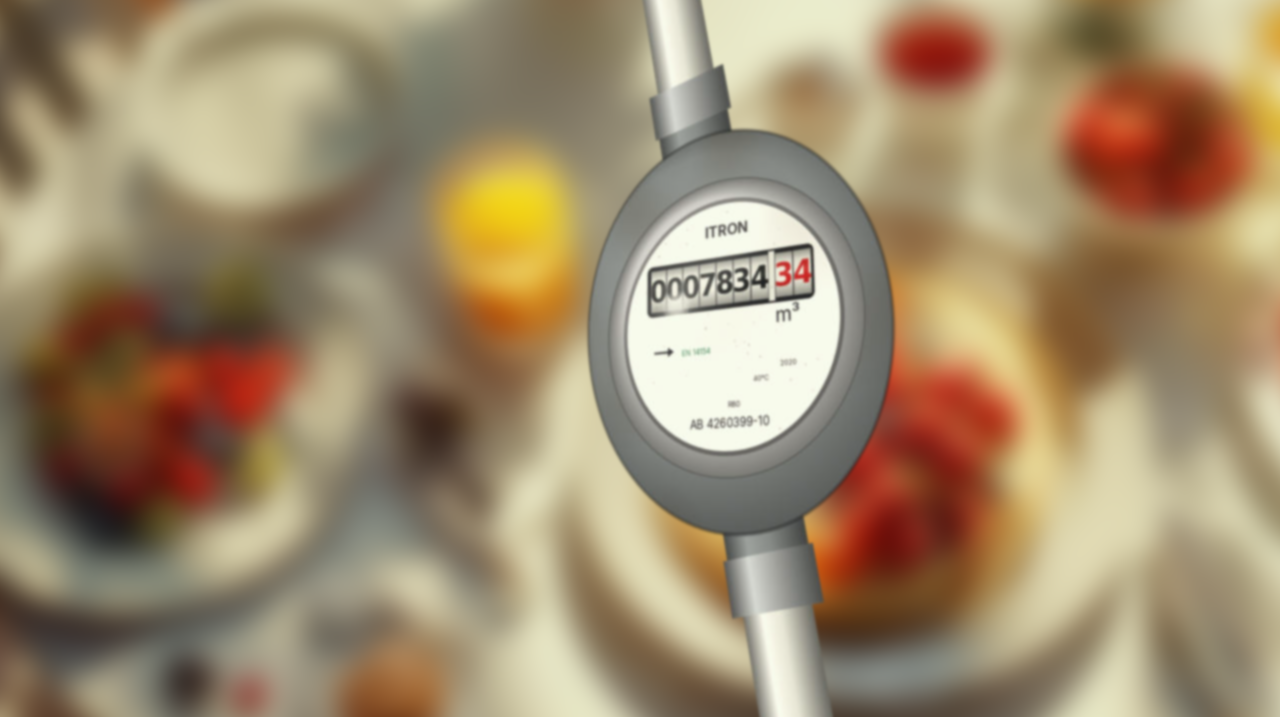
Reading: 7834.34m³
